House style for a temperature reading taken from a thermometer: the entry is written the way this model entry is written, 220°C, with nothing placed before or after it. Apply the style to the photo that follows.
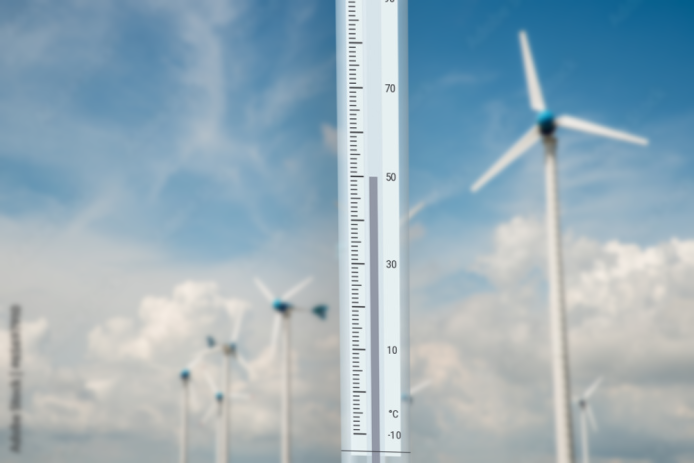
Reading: 50°C
